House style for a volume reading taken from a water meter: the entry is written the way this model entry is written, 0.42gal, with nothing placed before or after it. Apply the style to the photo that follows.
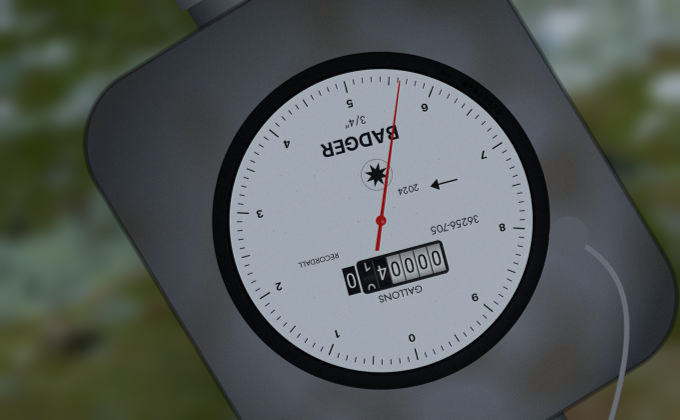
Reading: 405.6gal
